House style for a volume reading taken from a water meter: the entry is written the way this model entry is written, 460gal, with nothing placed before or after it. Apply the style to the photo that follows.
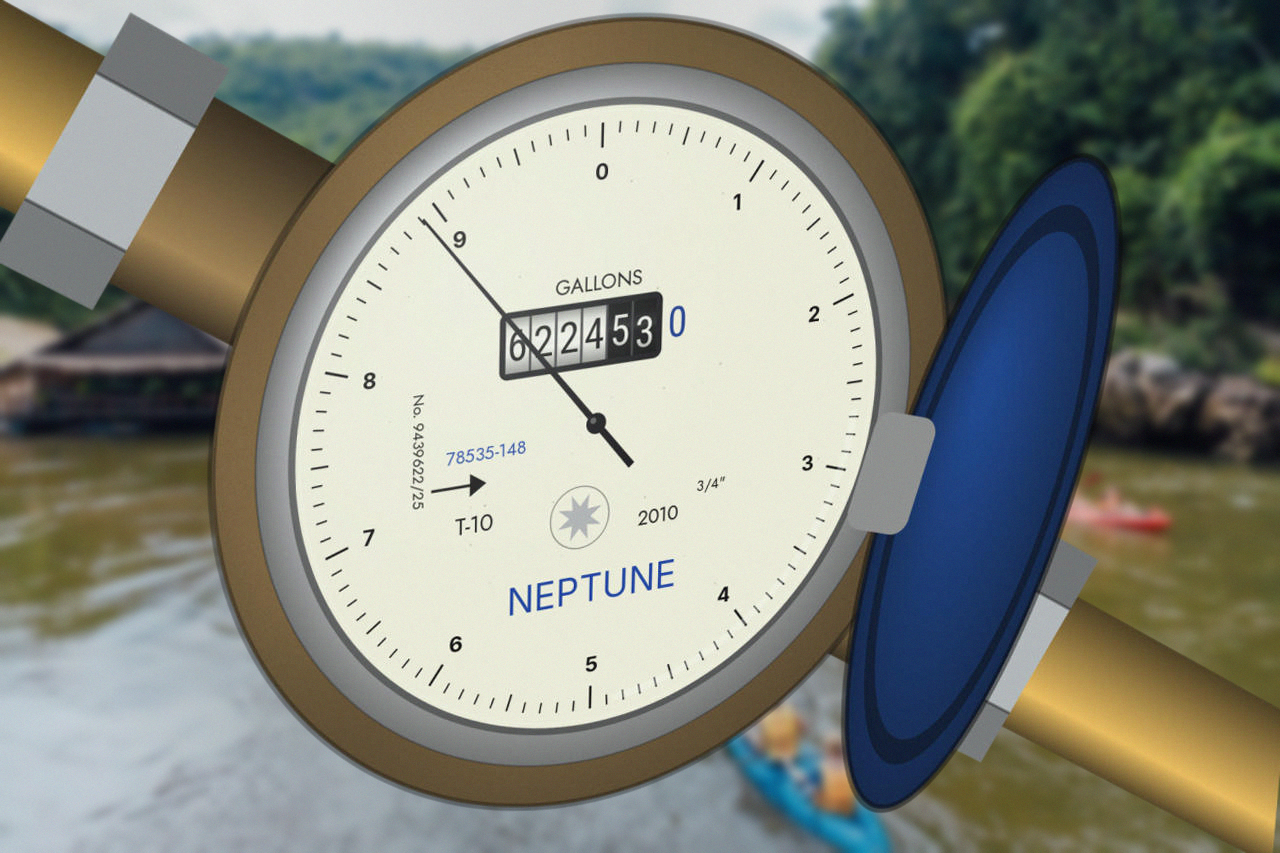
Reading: 6224528.9gal
